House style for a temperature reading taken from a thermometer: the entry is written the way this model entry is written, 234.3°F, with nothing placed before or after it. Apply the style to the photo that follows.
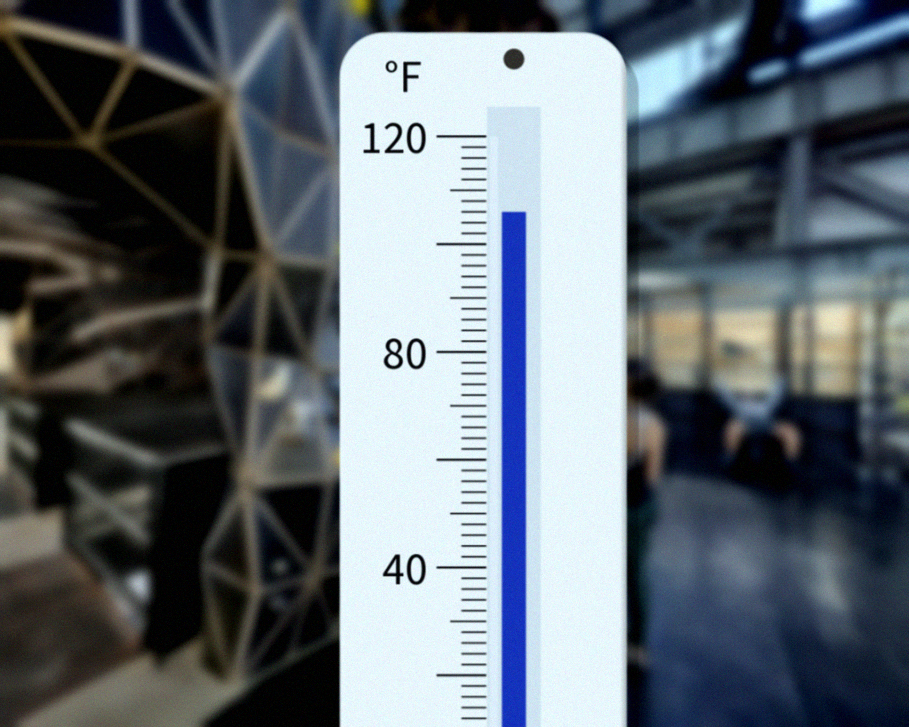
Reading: 106°F
